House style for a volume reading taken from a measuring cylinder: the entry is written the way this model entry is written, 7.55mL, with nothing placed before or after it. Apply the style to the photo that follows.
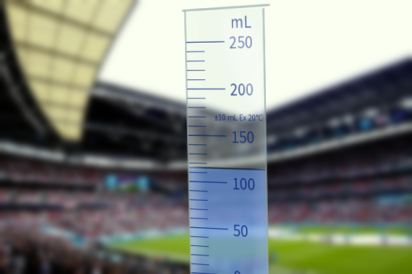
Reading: 115mL
